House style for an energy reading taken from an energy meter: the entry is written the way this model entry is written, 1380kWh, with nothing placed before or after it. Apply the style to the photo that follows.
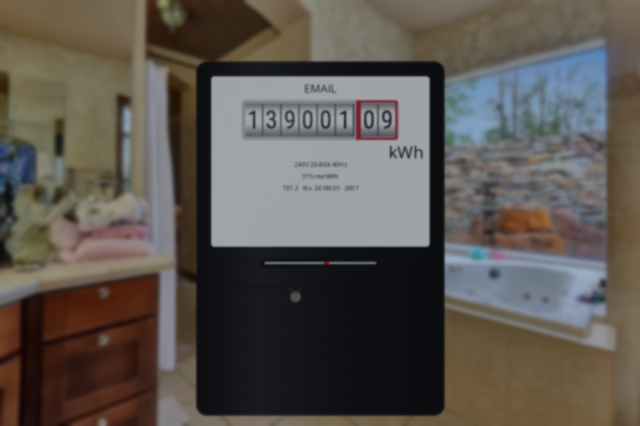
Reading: 139001.09kWh
